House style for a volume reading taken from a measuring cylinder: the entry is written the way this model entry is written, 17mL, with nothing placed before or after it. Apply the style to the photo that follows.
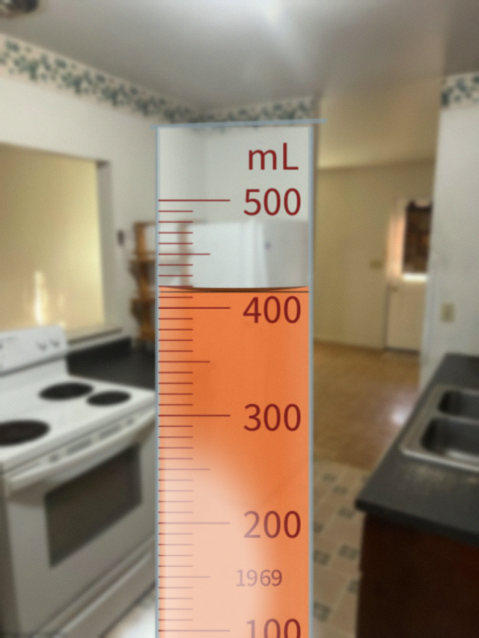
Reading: 415mL
